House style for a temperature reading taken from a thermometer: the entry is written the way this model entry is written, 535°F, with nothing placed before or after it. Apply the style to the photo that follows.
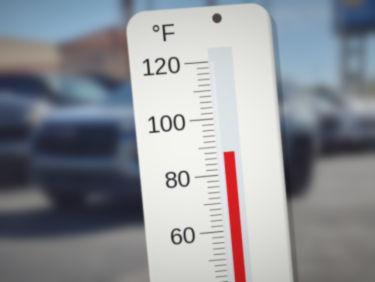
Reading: 88°F
